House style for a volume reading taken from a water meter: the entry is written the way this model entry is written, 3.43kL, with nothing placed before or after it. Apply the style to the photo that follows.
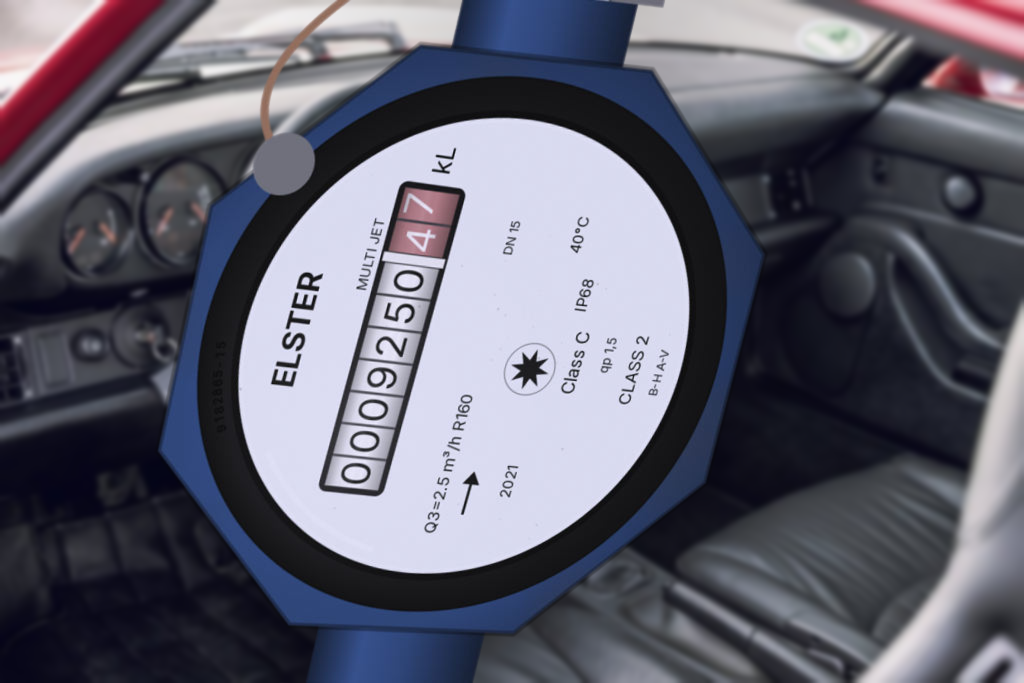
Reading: 9250.47kL
